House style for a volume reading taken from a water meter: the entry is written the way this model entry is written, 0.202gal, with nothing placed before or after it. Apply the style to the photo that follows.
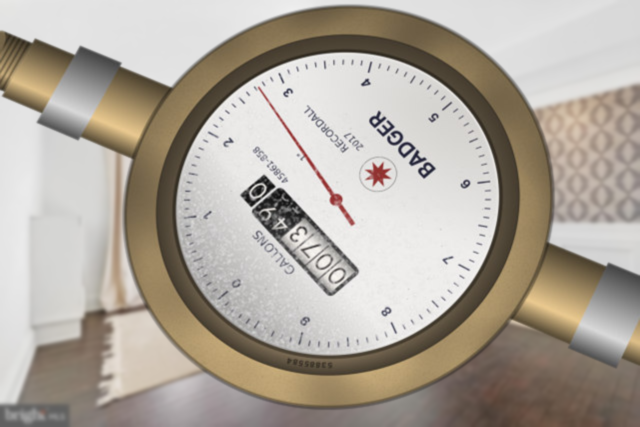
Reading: 73492.7gal
